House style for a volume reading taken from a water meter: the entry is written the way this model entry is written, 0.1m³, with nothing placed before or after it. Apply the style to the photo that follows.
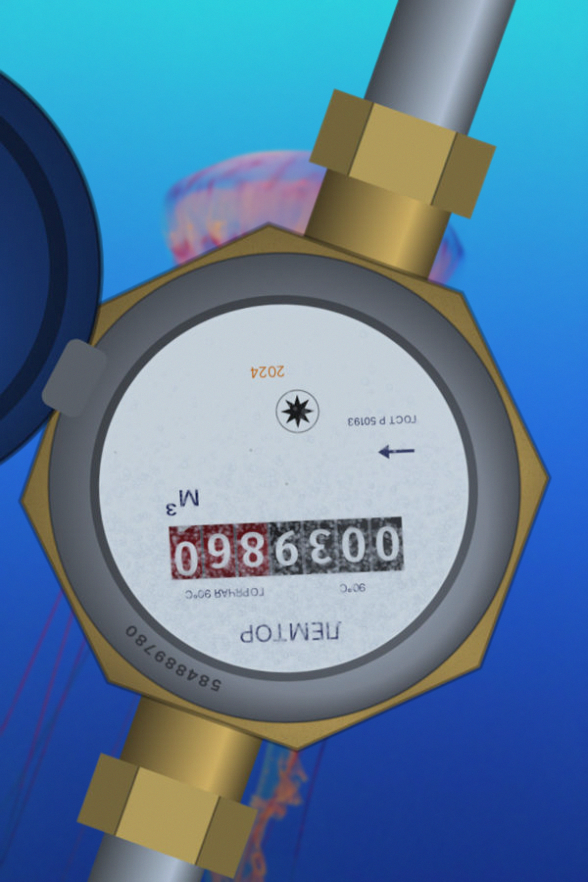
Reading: 39.860m³
